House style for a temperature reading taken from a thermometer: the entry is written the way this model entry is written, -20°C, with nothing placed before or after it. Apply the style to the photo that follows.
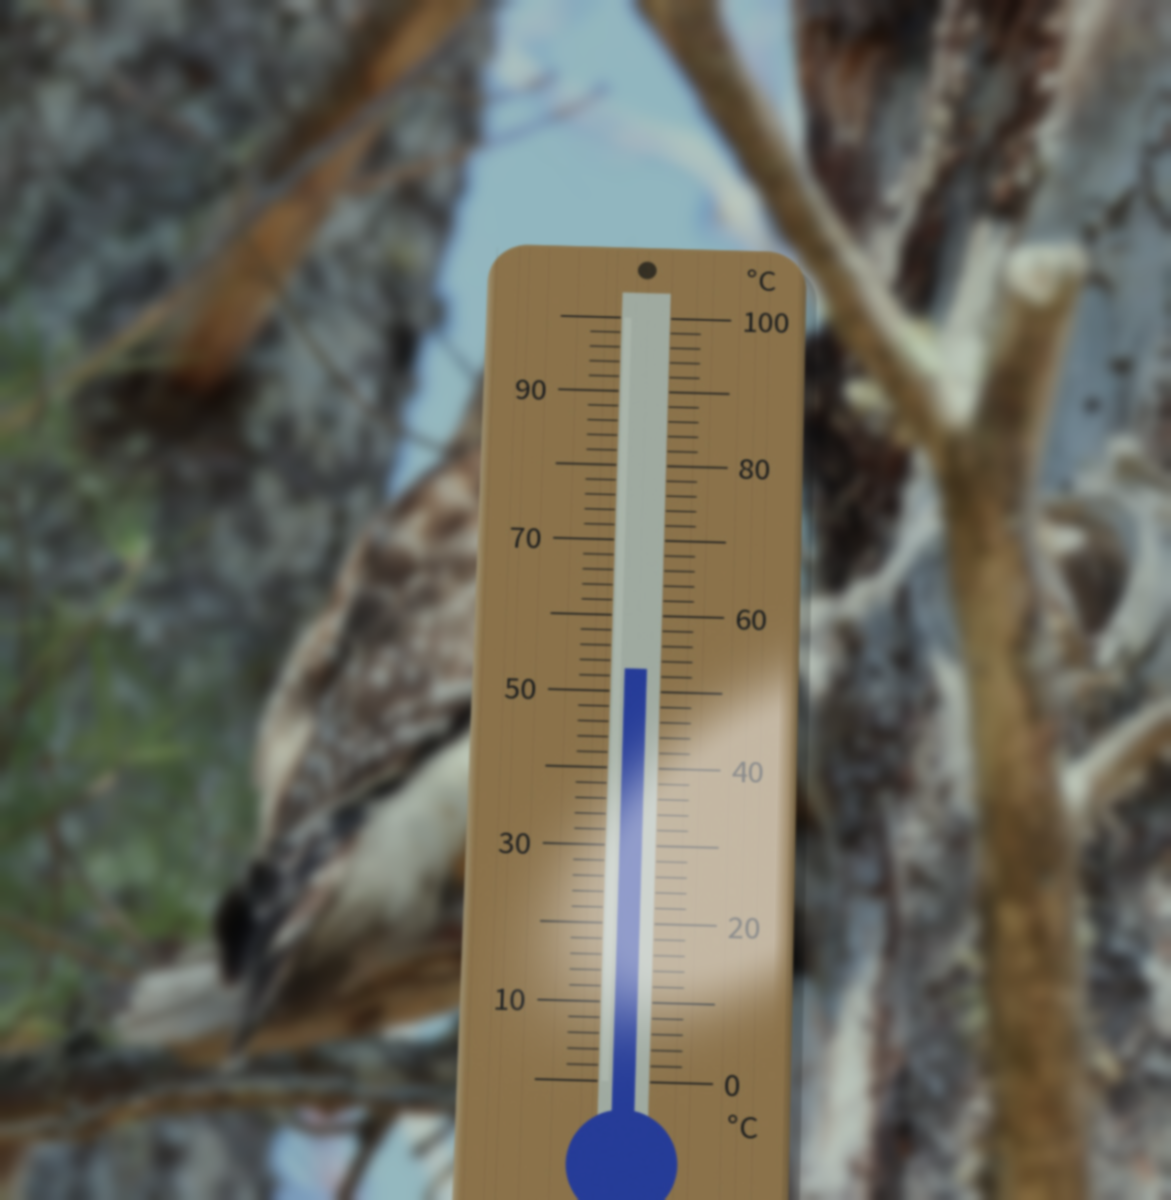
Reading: 53°C
